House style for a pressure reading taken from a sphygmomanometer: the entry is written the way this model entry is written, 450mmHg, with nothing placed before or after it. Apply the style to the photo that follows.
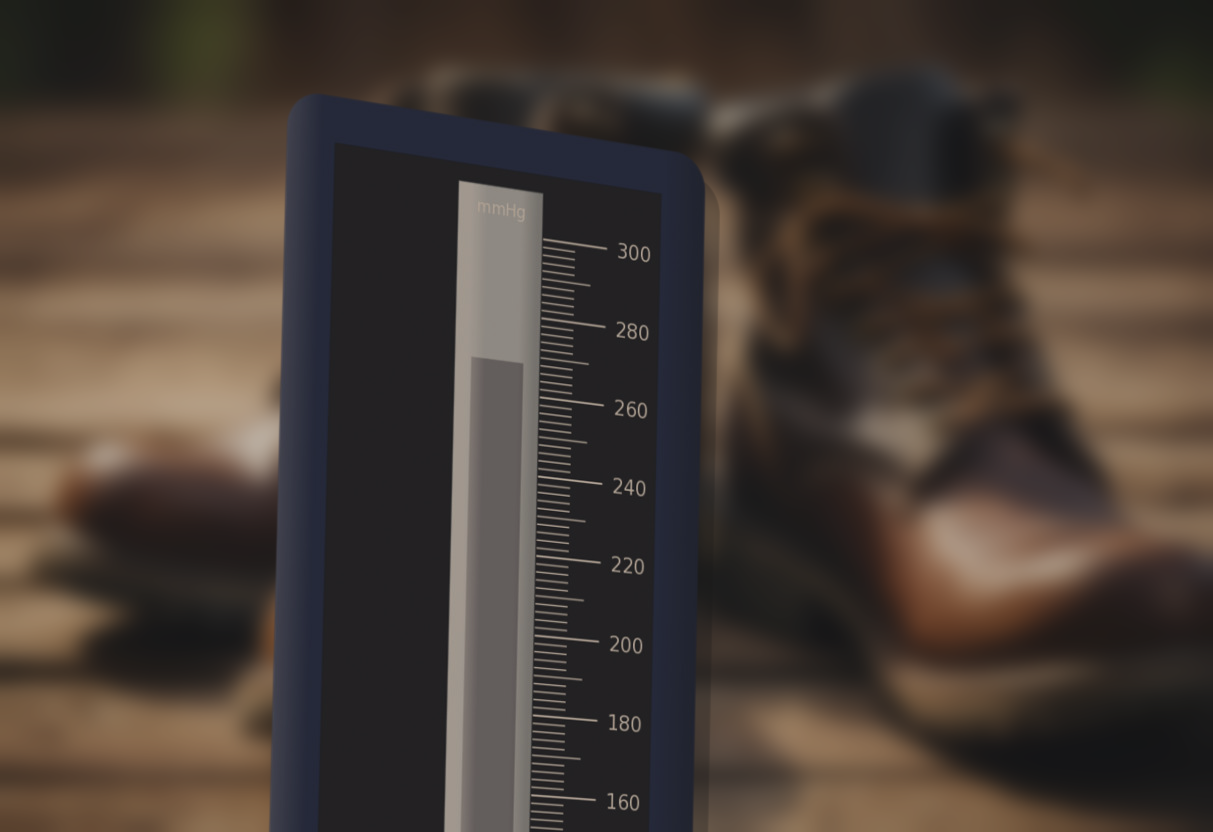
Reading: 268mmHg
